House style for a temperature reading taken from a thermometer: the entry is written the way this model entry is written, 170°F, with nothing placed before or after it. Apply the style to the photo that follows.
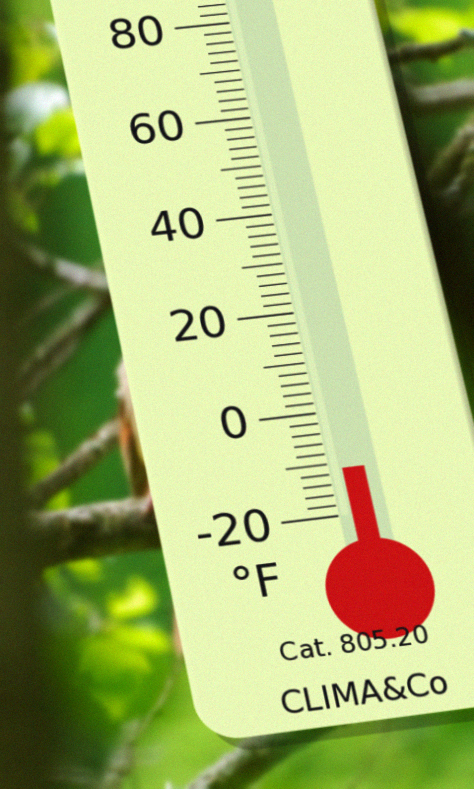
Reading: -11°F
